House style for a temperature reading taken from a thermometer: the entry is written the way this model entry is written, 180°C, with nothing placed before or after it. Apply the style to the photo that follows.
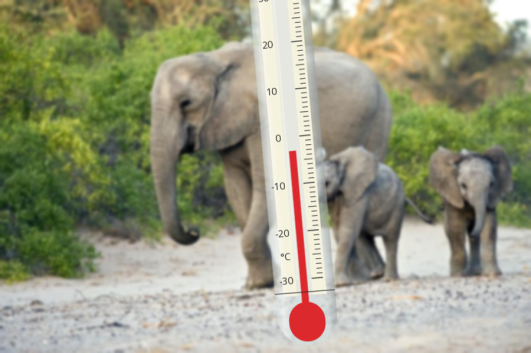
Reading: -3°C
